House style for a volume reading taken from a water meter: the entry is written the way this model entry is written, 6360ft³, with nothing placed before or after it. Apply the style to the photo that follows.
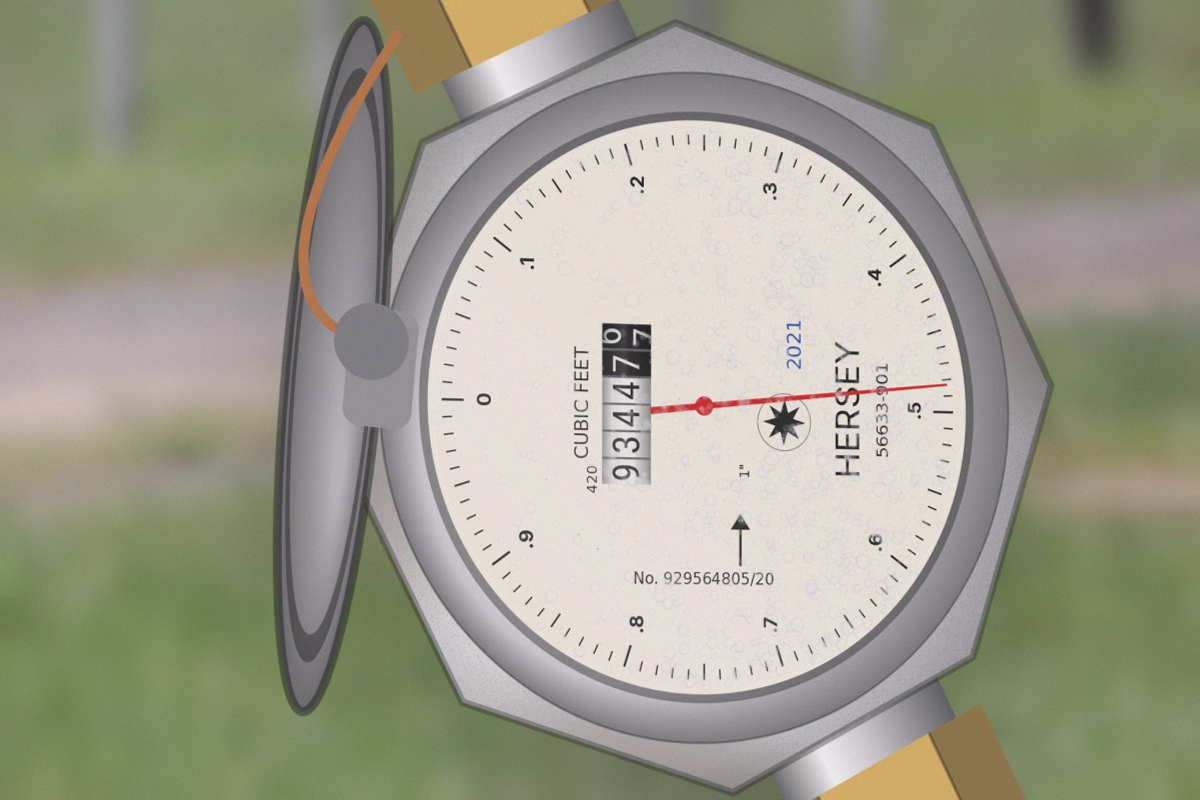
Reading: 934476.48ft³
